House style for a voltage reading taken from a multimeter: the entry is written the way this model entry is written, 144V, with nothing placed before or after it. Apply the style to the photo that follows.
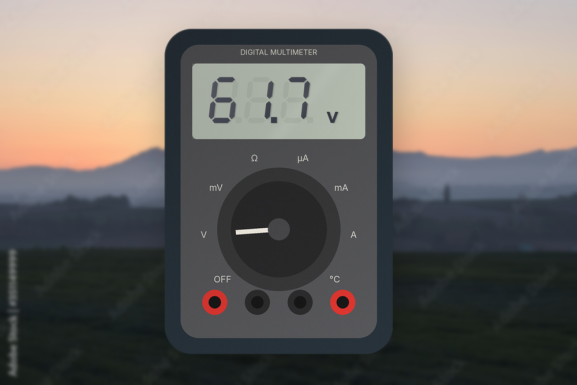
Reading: 61.7V
